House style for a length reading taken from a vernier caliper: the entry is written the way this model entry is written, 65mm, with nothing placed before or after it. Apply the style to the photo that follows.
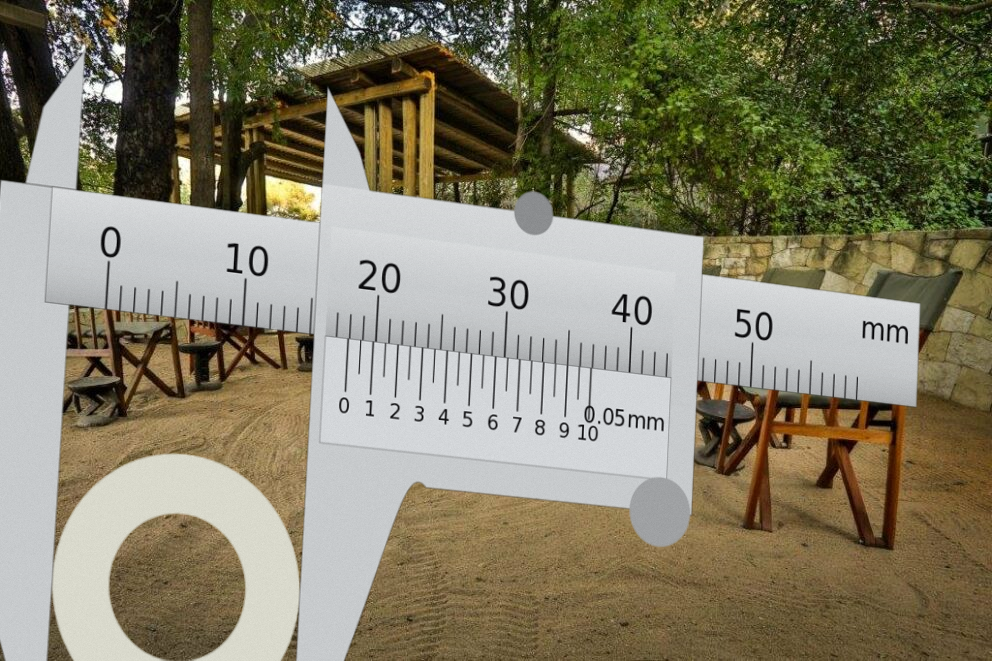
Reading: 17.9mm
